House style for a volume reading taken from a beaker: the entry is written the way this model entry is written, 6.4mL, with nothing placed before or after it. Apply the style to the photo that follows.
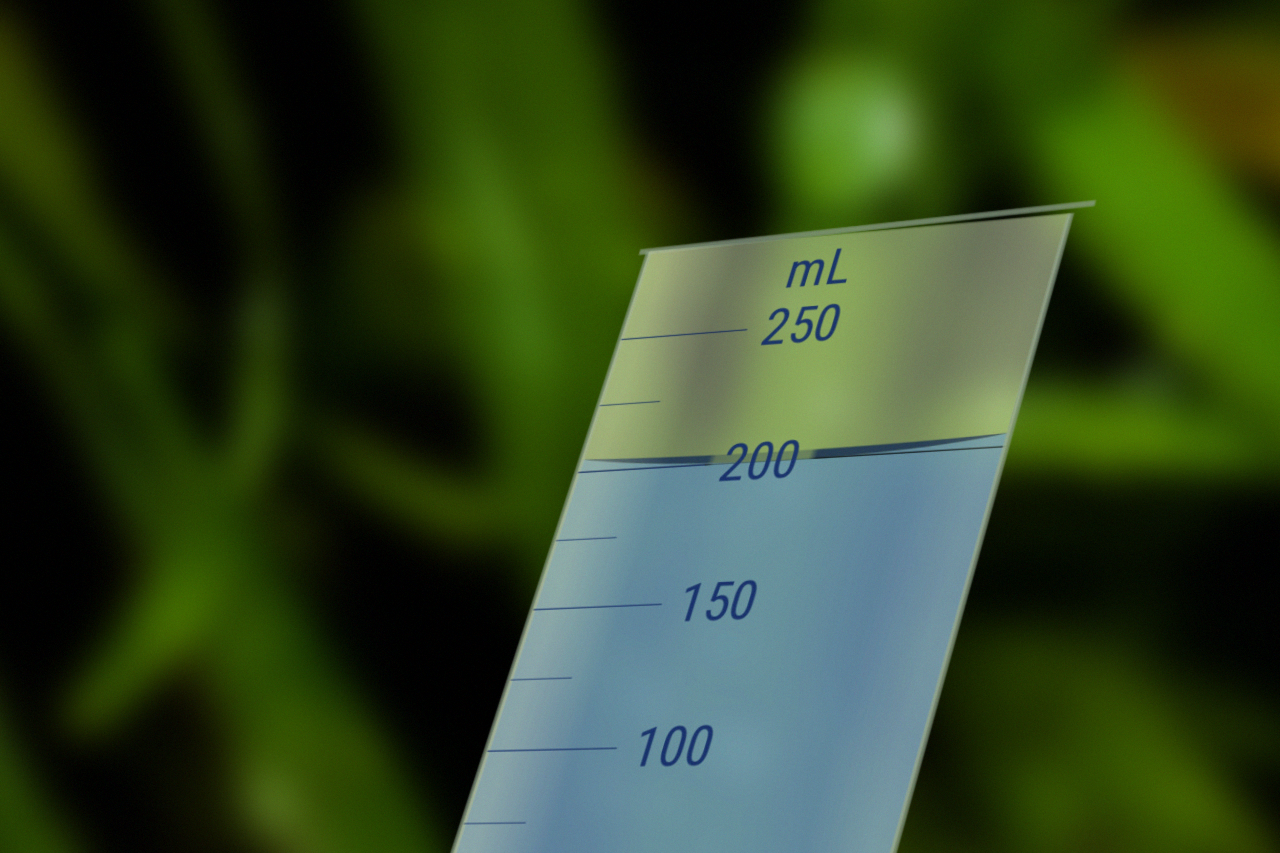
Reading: 200mL
